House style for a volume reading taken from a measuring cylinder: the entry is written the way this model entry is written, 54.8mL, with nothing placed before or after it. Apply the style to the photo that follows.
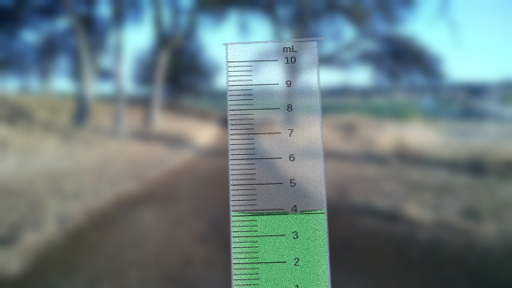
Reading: 3.8mL
